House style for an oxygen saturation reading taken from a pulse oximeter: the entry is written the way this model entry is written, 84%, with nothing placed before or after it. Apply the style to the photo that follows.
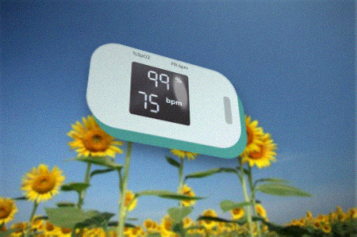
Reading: 99%
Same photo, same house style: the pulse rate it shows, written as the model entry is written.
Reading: 75bpm
